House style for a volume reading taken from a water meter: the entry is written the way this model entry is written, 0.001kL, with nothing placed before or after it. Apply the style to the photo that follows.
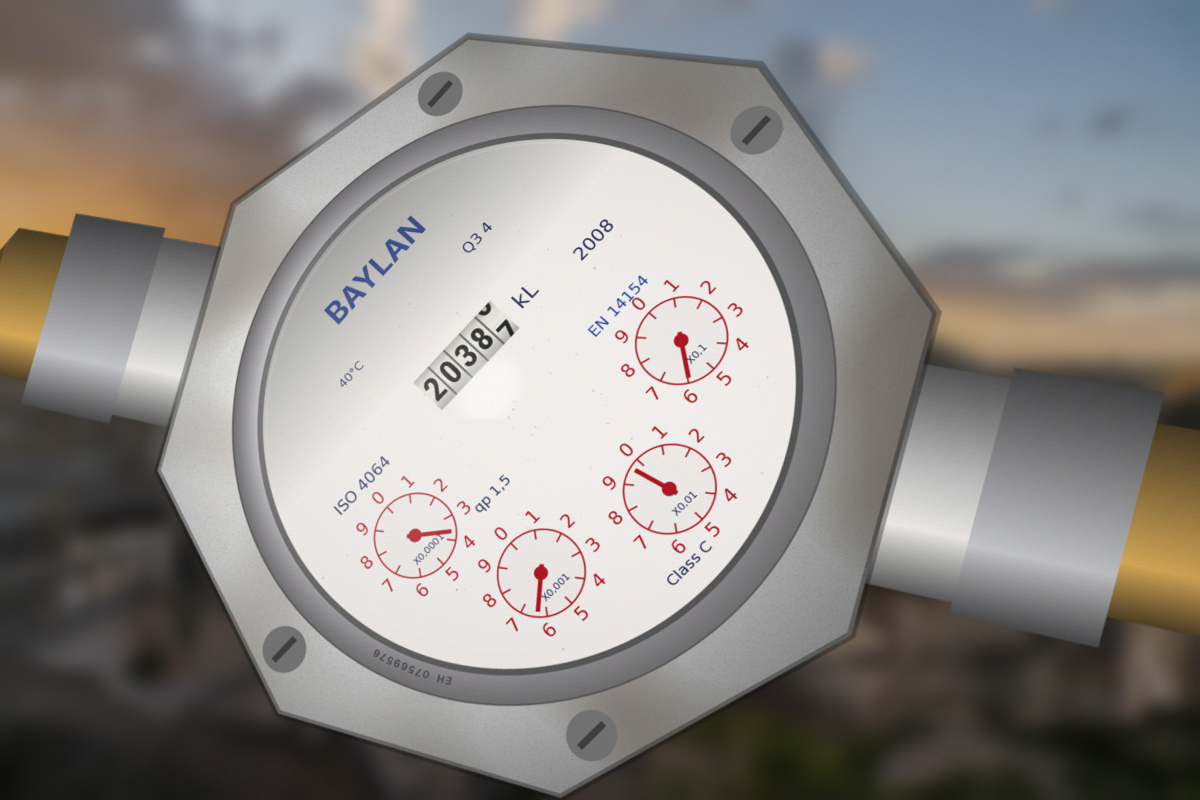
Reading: 20386.5963kL
